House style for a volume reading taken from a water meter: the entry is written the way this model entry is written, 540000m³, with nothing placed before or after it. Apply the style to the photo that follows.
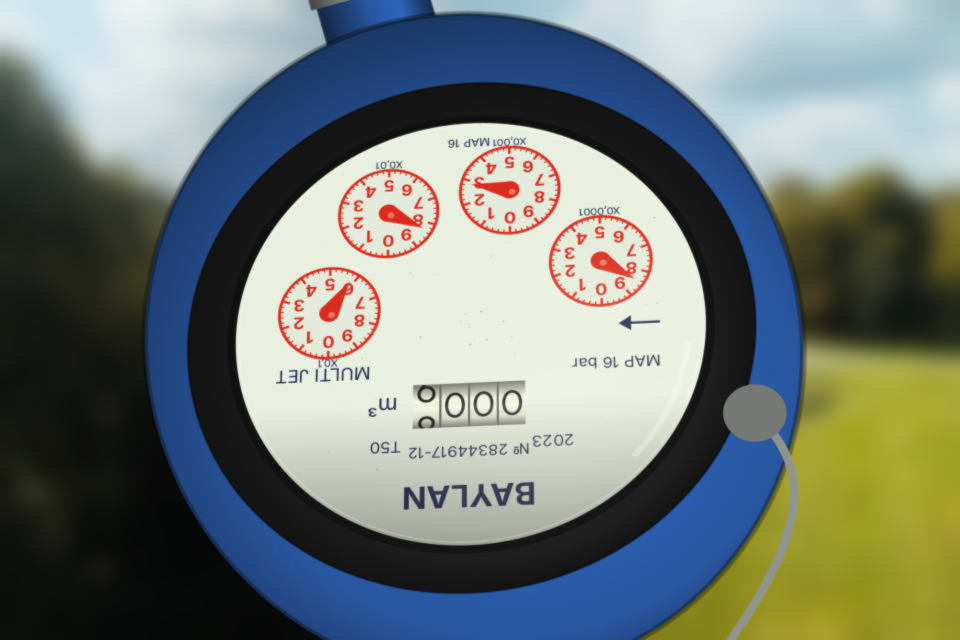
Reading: 8.5828m³
